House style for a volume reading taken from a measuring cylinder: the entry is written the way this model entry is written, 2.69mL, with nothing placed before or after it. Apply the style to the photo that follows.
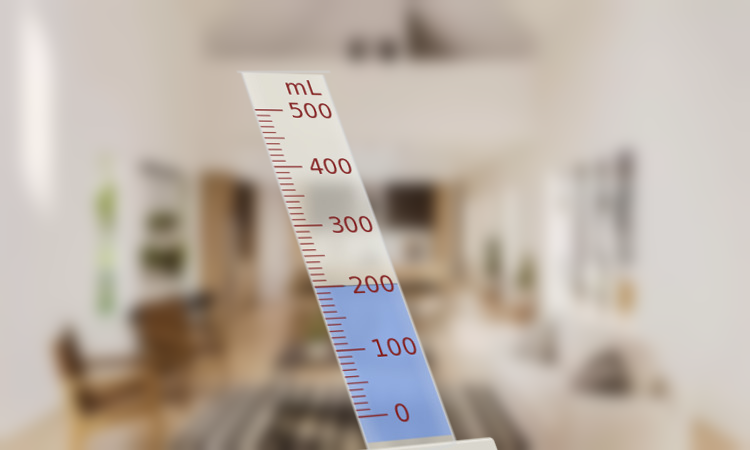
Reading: 200mL
